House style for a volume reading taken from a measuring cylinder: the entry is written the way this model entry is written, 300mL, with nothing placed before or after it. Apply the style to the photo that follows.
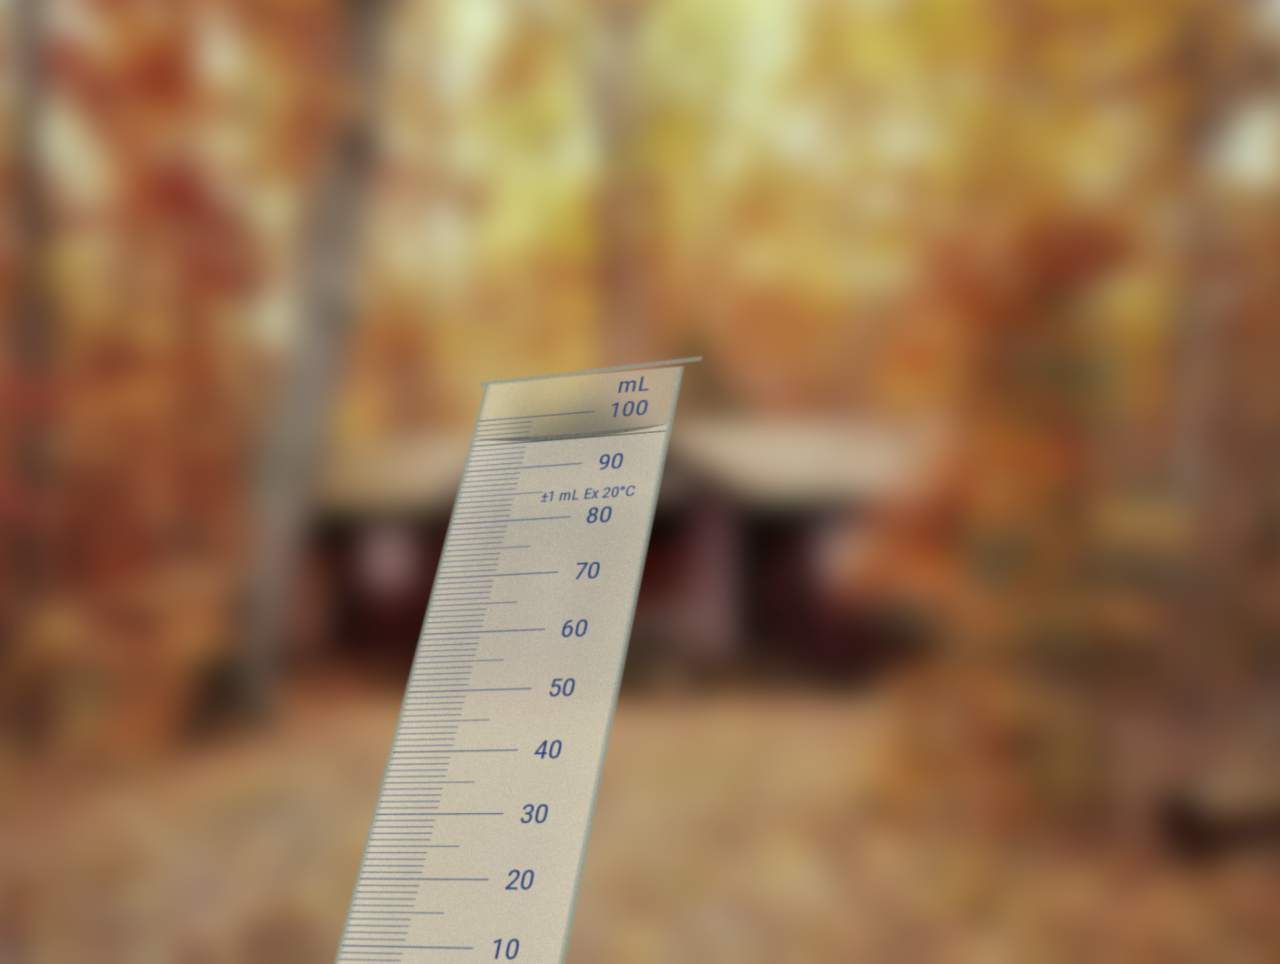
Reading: 95mL
